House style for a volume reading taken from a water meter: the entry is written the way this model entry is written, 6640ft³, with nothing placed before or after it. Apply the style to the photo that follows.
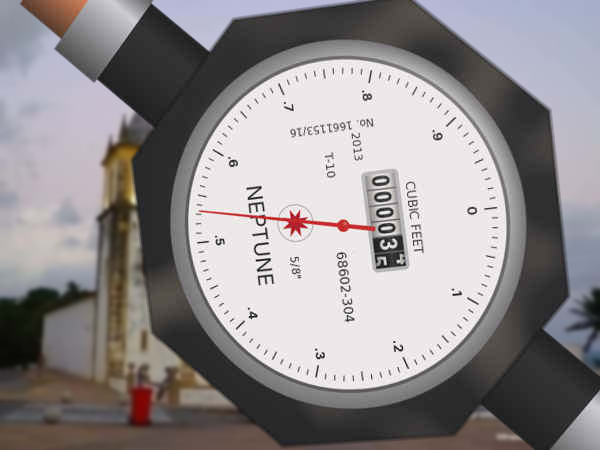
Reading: 34.53ft³
